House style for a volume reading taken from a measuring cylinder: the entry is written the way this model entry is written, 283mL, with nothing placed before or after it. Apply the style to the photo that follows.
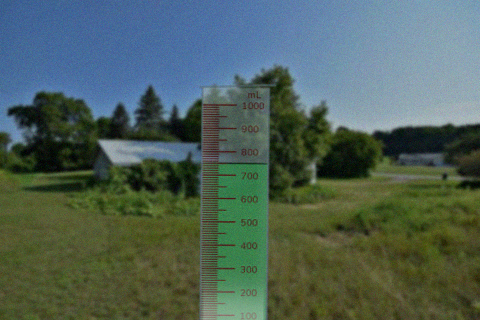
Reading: 750mL
